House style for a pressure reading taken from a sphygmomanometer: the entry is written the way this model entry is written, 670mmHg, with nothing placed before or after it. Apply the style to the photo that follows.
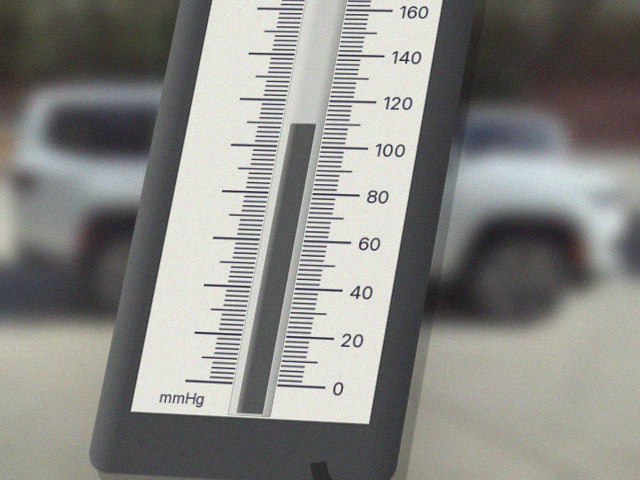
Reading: 110mmHg
